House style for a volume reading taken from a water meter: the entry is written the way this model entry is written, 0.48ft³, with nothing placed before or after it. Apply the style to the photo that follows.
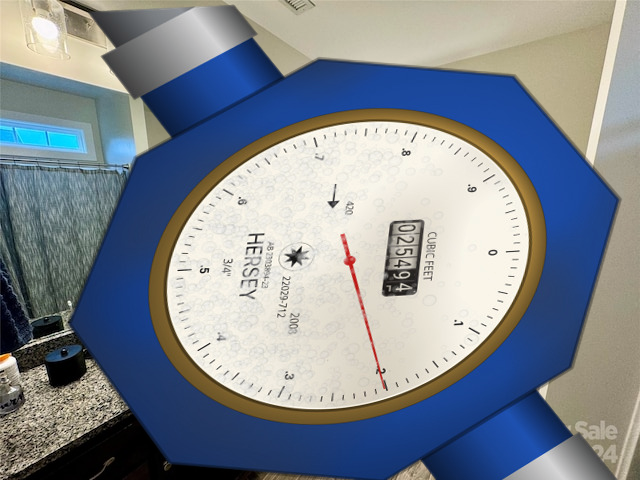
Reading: 25494.20ft³
